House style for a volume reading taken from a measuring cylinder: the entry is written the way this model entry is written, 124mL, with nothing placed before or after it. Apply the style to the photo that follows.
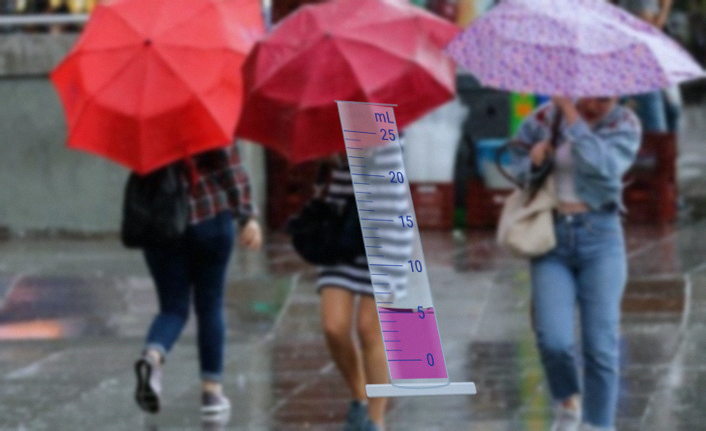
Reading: 5mL
